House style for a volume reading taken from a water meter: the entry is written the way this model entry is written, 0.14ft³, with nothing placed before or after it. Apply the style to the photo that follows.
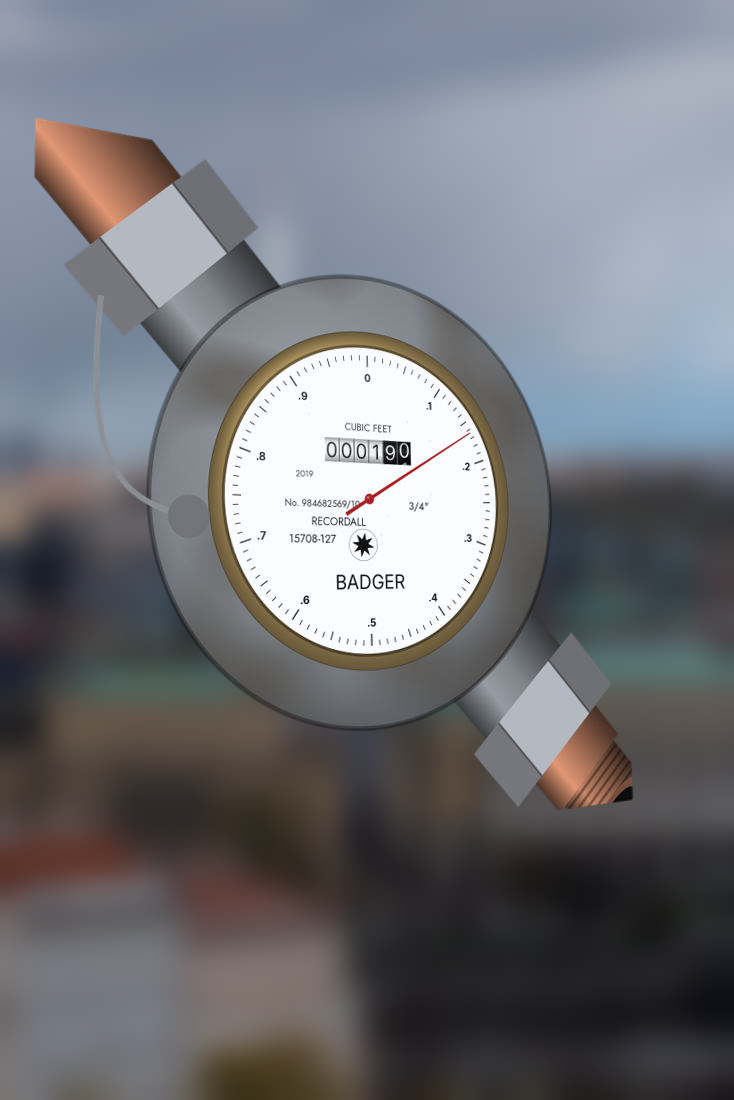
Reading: 190.16ft³
